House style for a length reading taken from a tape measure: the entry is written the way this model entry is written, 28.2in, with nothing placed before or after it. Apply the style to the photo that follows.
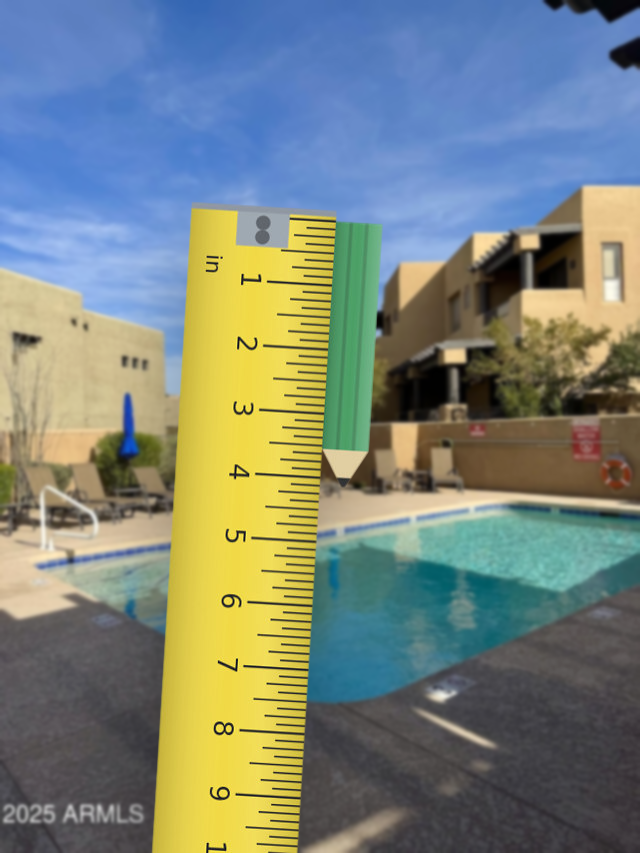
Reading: 4.125in
